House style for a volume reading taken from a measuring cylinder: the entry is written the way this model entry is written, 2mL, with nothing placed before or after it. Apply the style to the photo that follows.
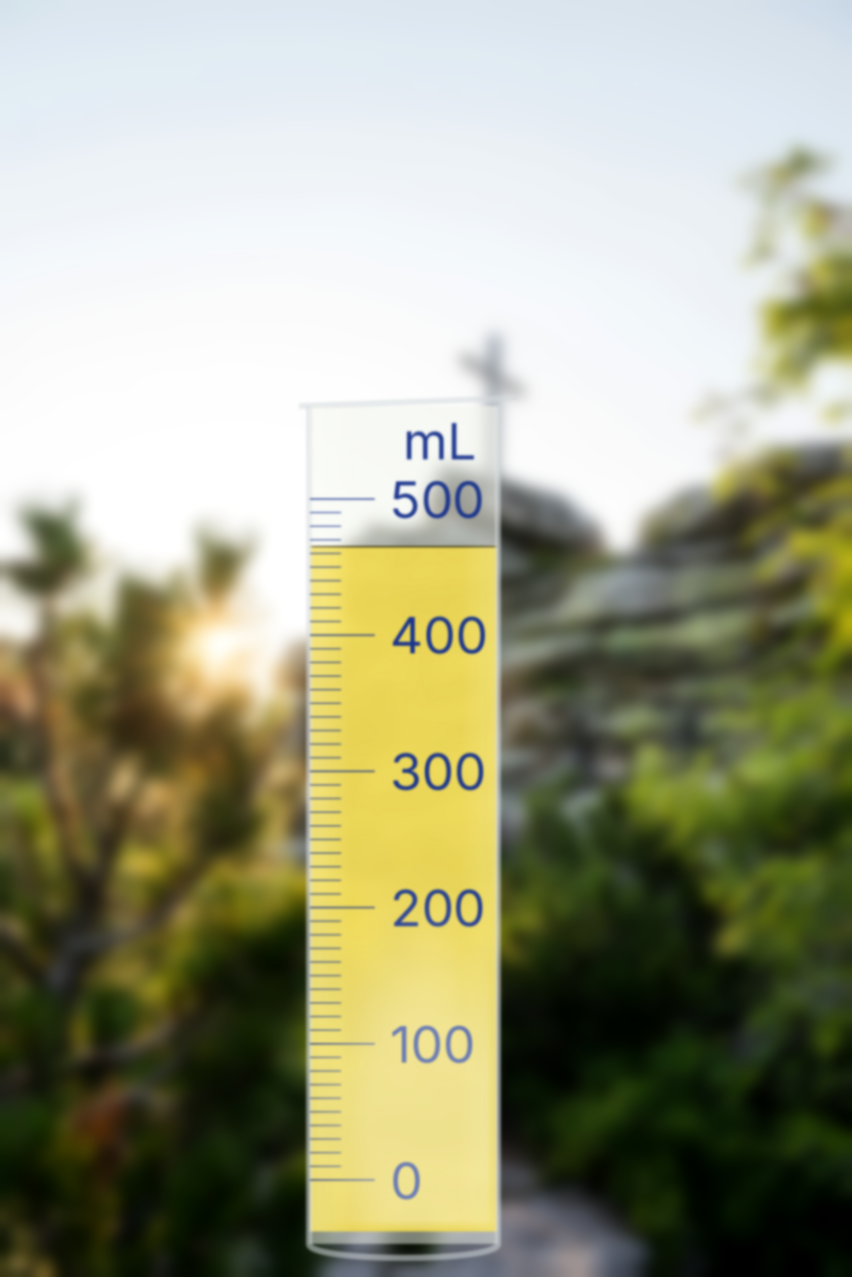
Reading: 465mL
